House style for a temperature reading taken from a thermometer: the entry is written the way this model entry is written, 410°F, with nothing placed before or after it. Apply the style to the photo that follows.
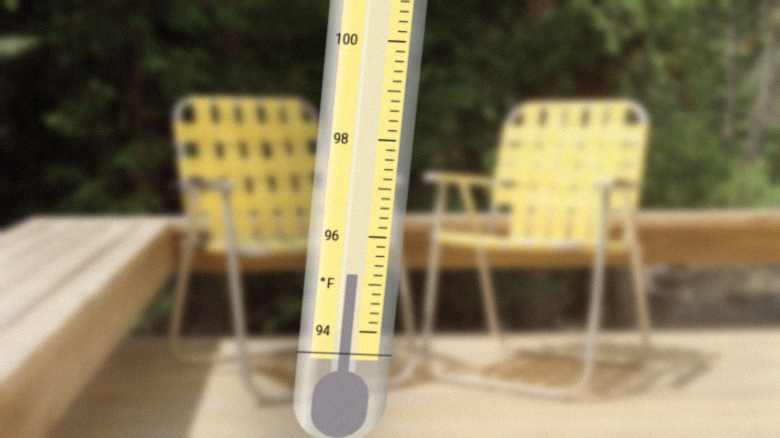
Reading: 95.2°F
